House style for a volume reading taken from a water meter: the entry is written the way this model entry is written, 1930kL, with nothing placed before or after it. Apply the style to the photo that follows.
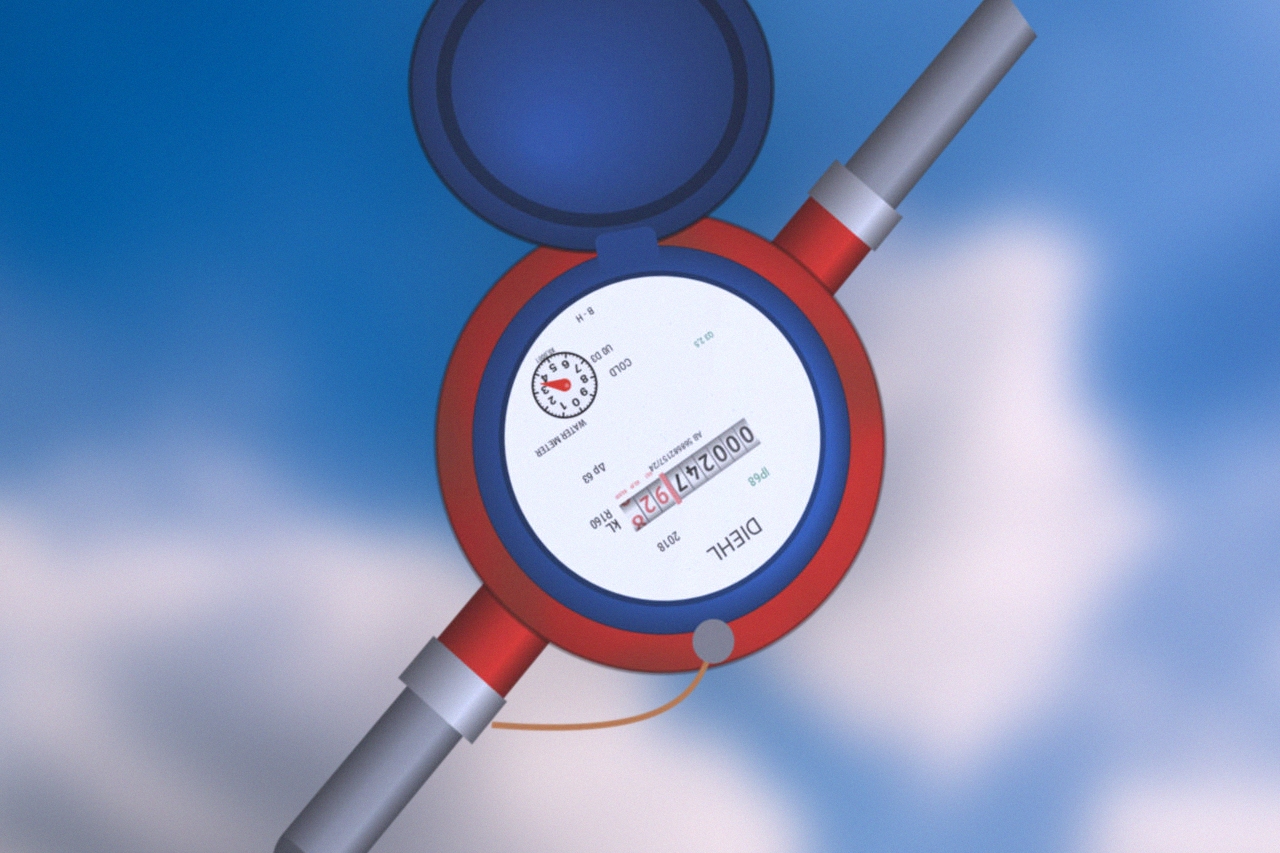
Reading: 247.9283kL
